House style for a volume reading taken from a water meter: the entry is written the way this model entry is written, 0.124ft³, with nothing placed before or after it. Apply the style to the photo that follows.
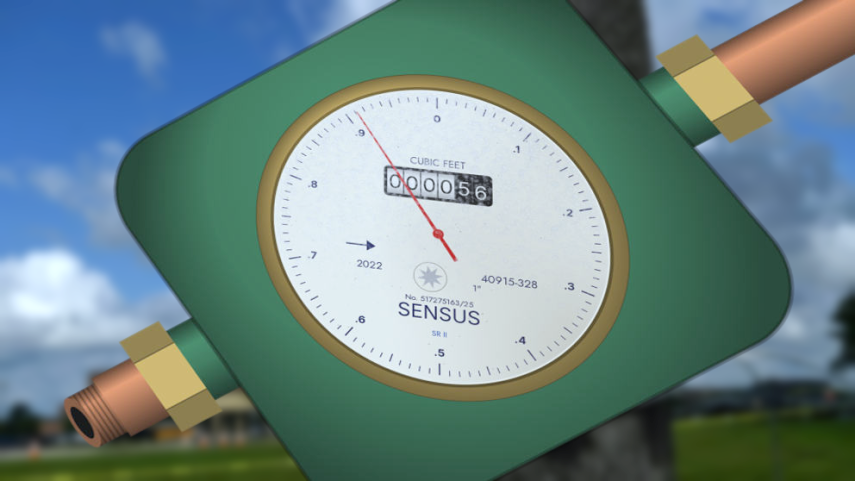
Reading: 55.91ft³
